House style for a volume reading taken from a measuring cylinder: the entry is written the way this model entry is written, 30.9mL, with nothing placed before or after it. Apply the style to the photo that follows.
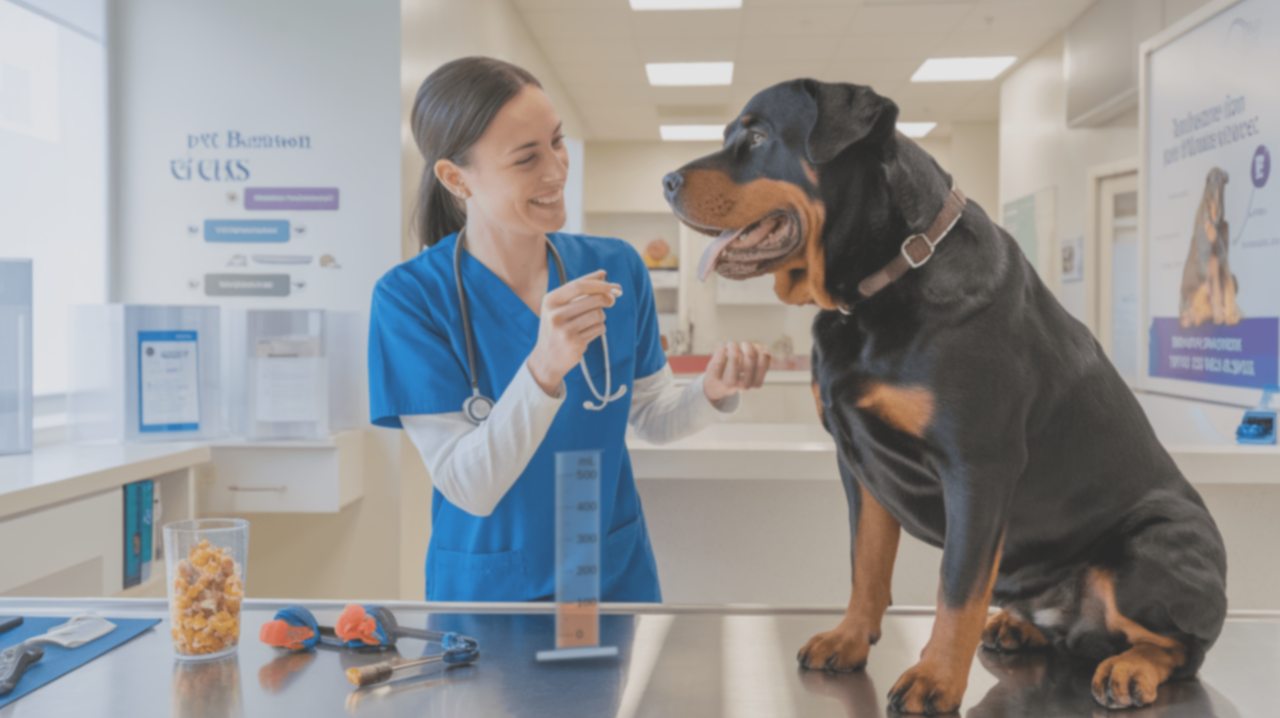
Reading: 100mL
